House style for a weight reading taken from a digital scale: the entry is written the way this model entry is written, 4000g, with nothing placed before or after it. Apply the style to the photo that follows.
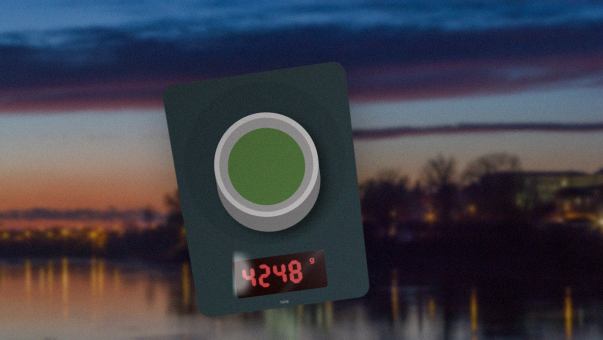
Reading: 4248g
